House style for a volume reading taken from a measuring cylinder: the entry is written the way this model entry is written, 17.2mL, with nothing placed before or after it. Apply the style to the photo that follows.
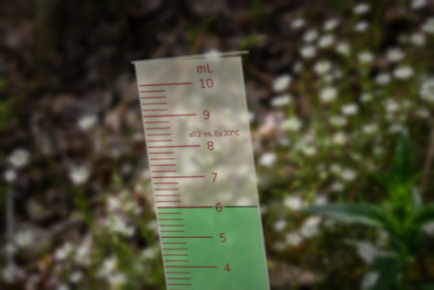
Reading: 6mL
